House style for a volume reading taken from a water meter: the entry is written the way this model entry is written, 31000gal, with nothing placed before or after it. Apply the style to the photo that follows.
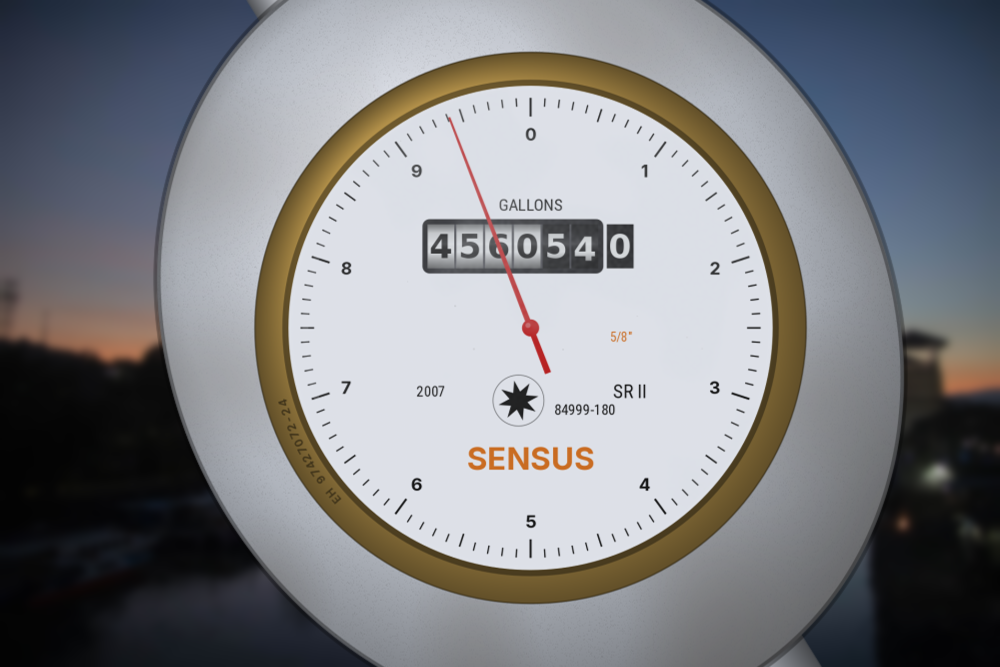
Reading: 4560539.4gal
